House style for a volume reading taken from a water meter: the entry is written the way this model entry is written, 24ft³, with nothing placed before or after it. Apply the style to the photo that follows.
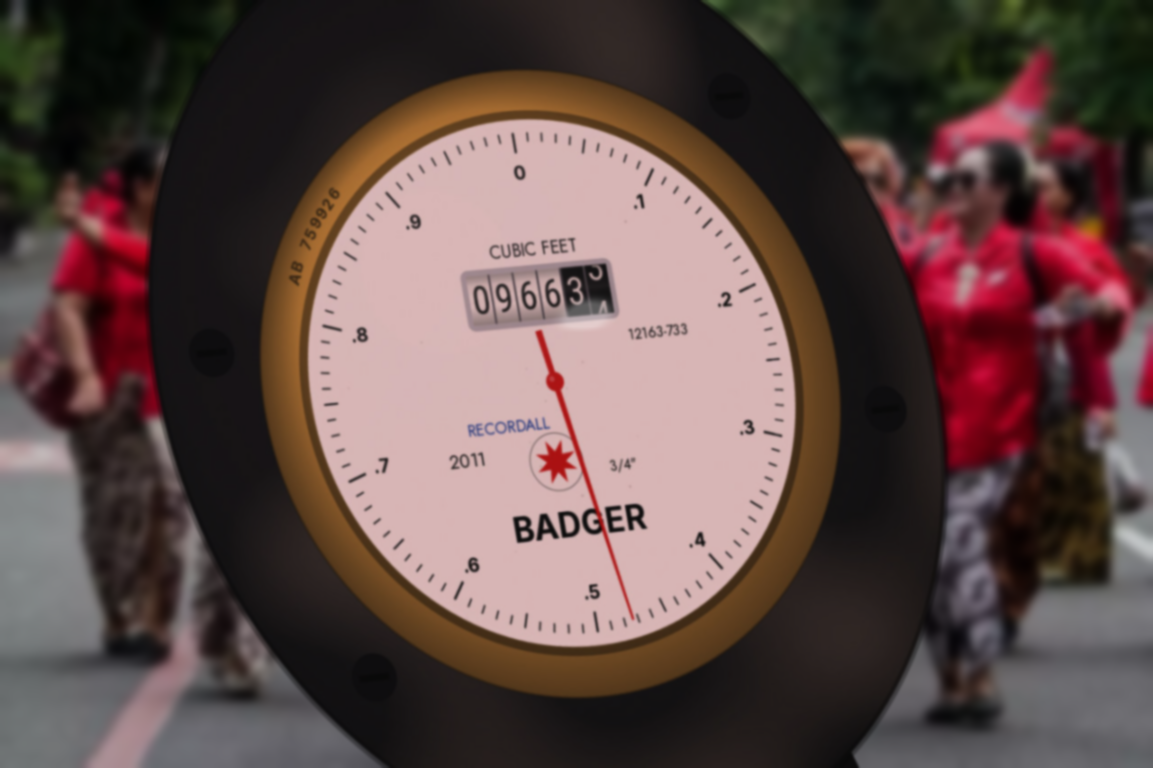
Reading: 96633.47ft³
